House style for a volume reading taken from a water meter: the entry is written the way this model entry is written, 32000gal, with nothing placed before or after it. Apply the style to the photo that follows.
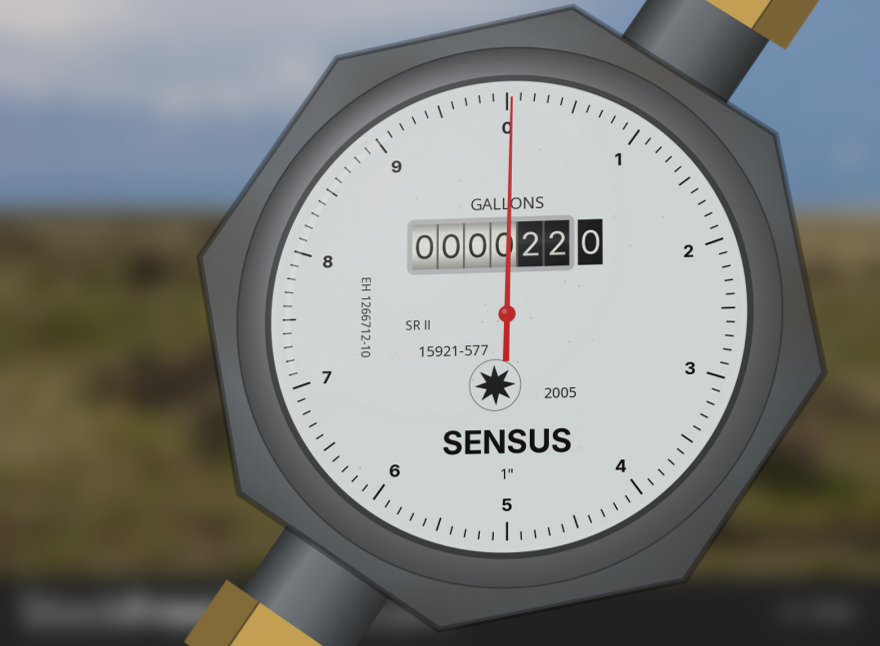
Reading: 220.0gal
